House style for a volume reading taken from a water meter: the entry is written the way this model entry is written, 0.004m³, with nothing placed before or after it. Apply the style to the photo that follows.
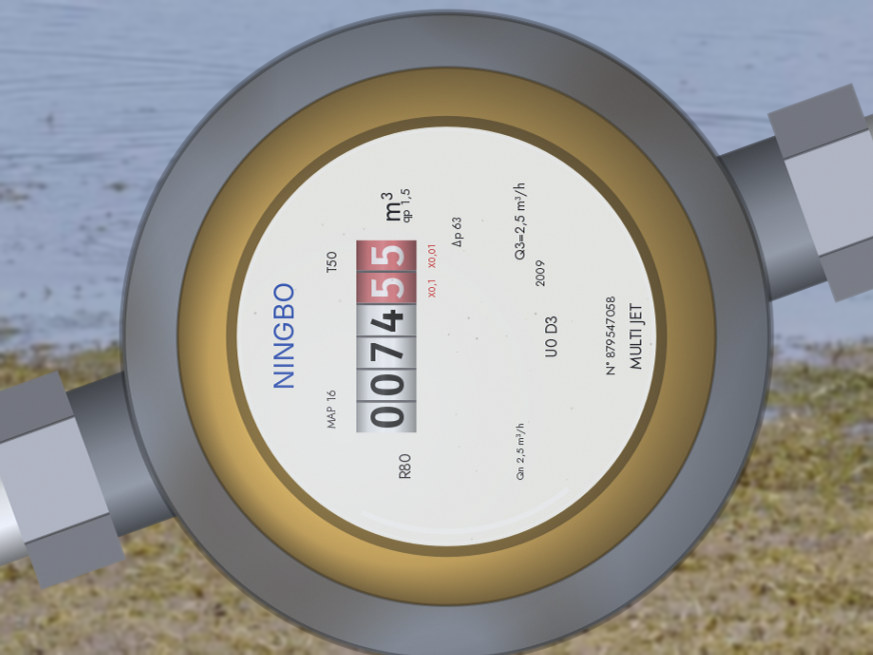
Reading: 74.55m³
